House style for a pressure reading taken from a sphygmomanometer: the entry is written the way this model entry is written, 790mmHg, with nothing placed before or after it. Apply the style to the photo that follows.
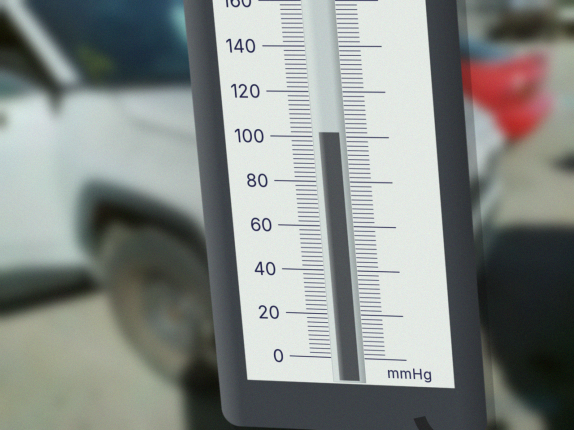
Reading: 102mmHg
